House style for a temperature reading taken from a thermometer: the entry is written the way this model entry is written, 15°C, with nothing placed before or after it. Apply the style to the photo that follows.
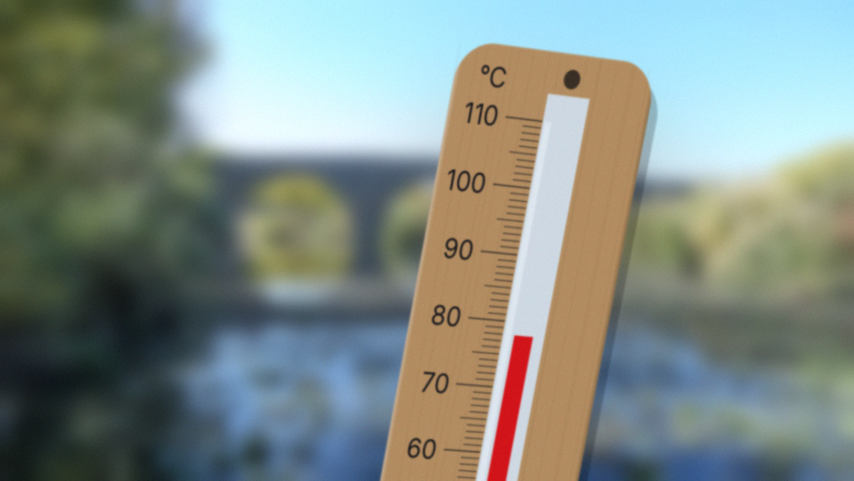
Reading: 78°C
